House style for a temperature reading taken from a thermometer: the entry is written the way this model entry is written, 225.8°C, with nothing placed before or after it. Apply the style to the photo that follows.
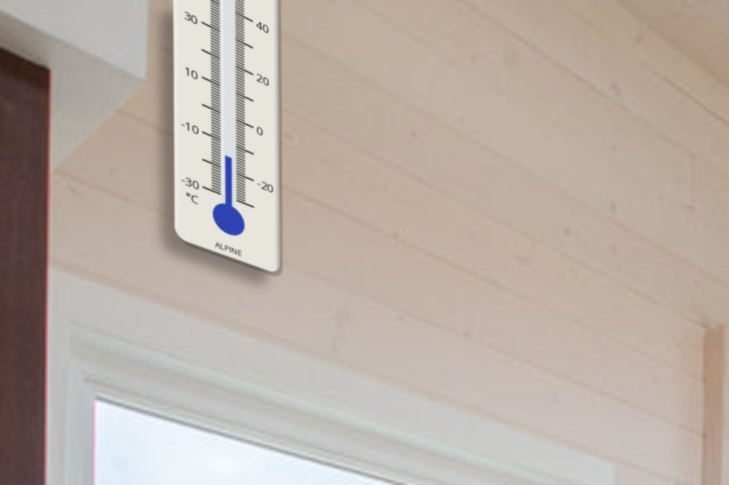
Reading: -15°C
